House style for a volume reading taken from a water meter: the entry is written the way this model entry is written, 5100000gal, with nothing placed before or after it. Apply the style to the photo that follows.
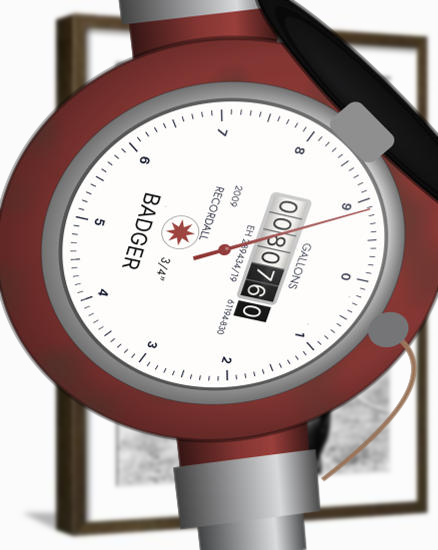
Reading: 80759.1gal
